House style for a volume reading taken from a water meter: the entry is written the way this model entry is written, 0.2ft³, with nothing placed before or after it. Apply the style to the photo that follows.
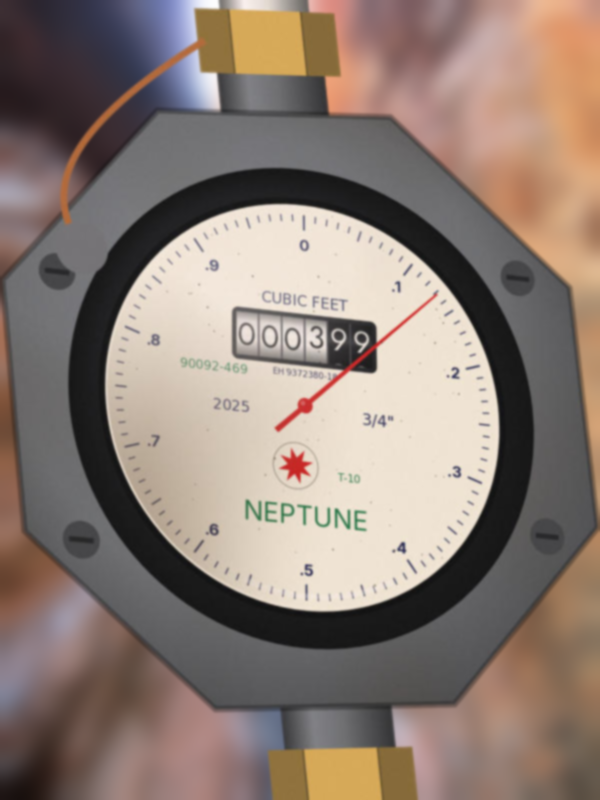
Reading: 399.13ft³
